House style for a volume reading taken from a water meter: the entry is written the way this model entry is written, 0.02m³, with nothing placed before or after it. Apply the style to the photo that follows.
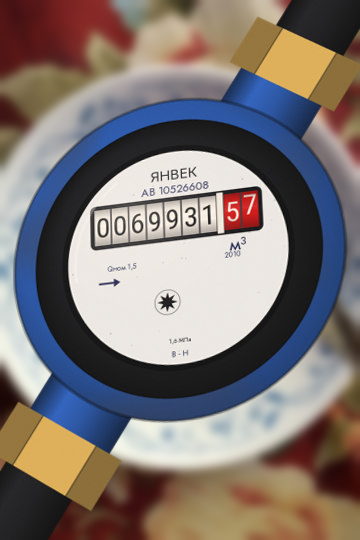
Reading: 69931.57m³
